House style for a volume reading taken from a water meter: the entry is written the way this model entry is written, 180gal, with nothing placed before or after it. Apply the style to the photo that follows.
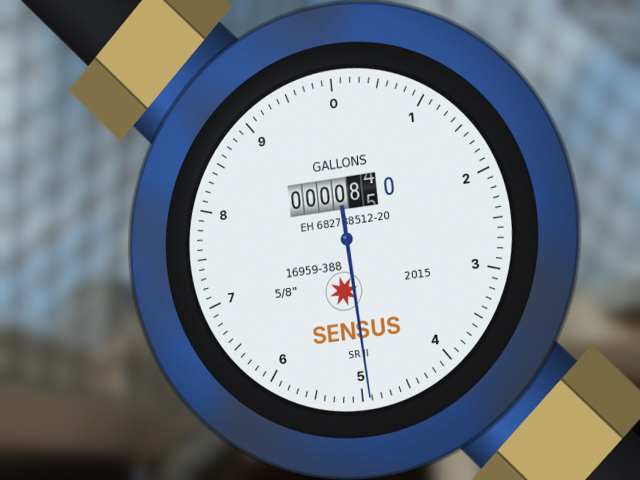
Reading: 844.9gal
